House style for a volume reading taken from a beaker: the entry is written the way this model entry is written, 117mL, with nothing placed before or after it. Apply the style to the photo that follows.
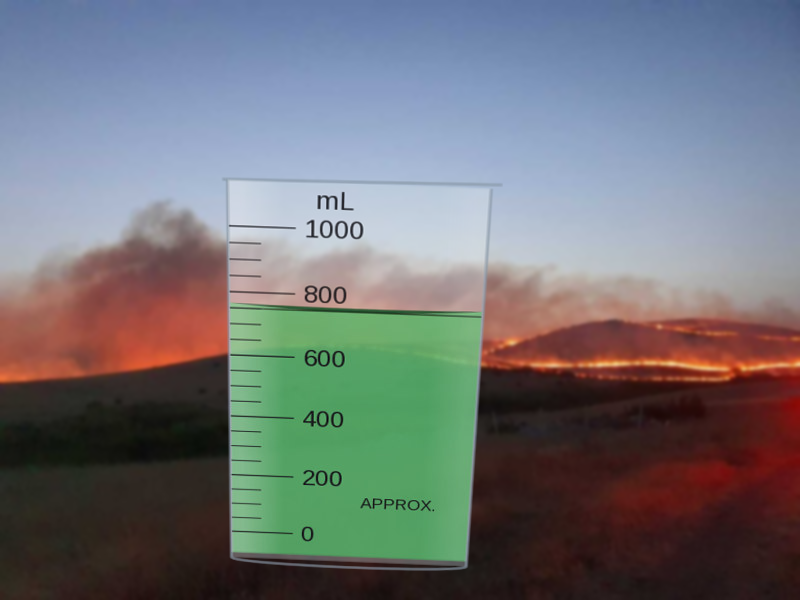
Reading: 750mL
